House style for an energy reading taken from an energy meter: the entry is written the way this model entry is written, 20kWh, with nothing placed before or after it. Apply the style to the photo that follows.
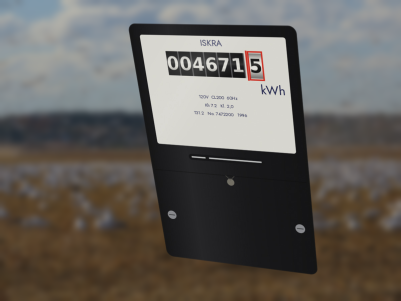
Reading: 4671.5kWh
